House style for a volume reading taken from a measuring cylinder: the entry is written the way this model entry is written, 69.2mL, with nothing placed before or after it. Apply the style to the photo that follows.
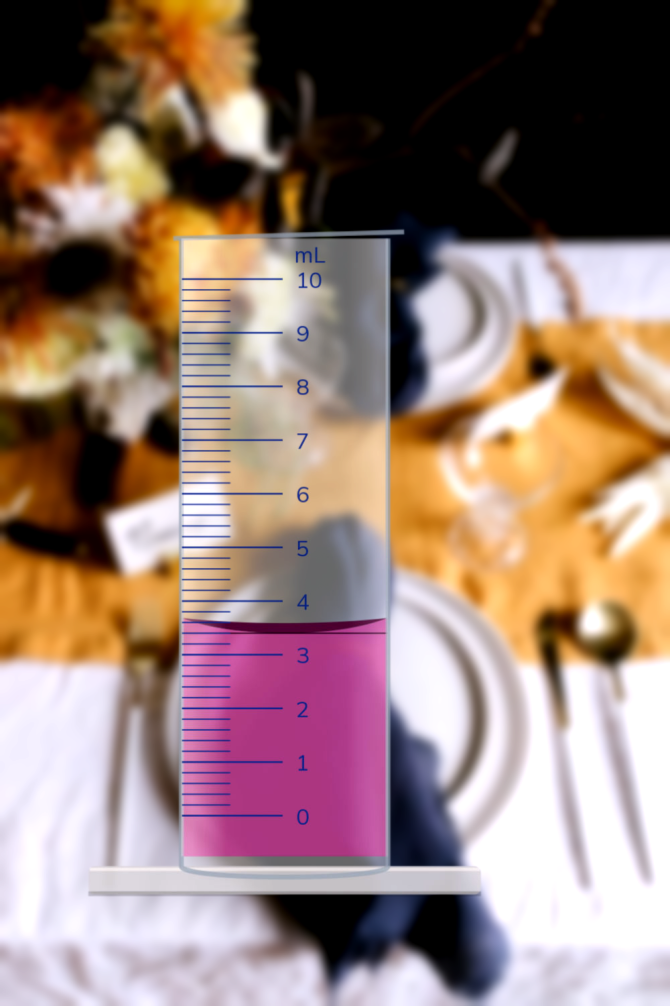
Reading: 3.4mL
